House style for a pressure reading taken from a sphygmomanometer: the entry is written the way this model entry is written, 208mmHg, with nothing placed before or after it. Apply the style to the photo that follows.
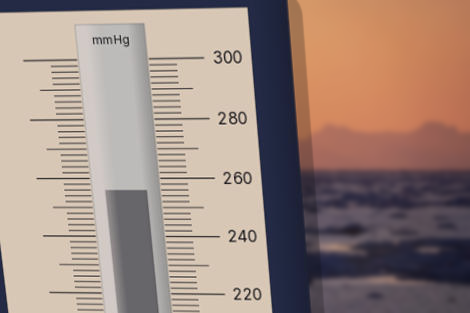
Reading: 256mmHg
